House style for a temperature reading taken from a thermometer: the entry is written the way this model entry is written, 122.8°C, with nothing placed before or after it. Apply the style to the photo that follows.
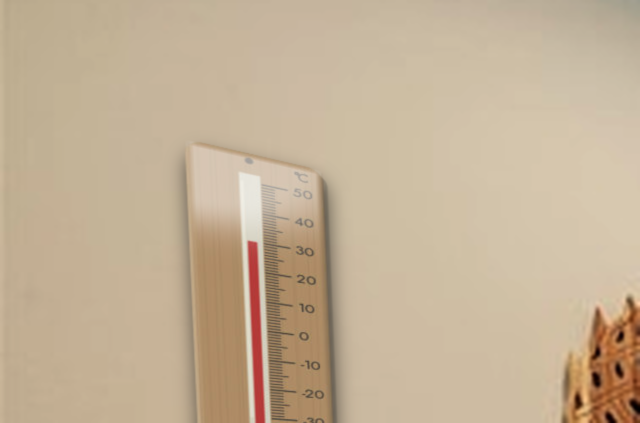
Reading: 30°C
